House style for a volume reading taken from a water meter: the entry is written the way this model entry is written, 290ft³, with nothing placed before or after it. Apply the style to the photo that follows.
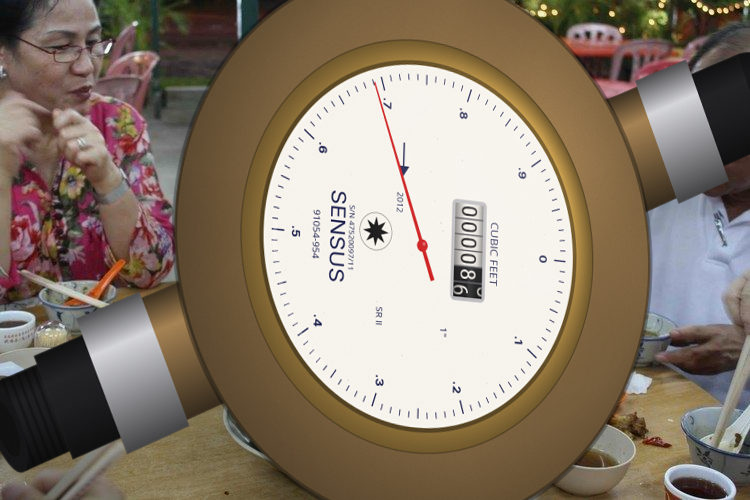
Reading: 85.69ft³
